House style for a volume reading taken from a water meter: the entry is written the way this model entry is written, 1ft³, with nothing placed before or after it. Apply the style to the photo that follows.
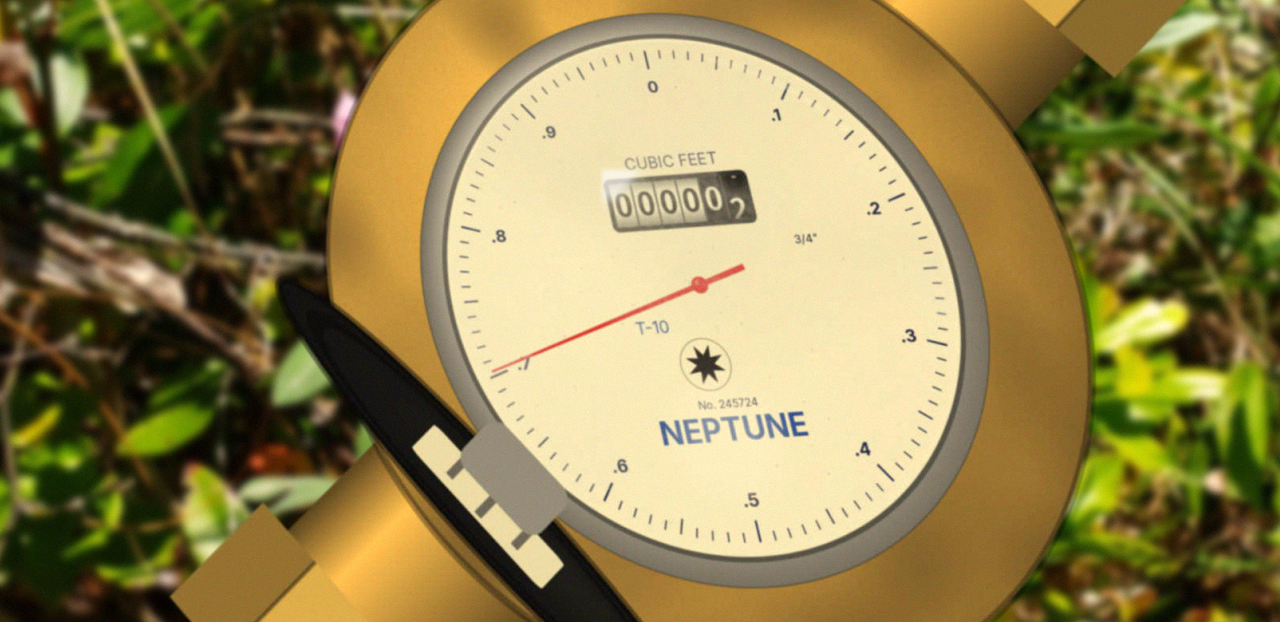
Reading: 1.70ft³
